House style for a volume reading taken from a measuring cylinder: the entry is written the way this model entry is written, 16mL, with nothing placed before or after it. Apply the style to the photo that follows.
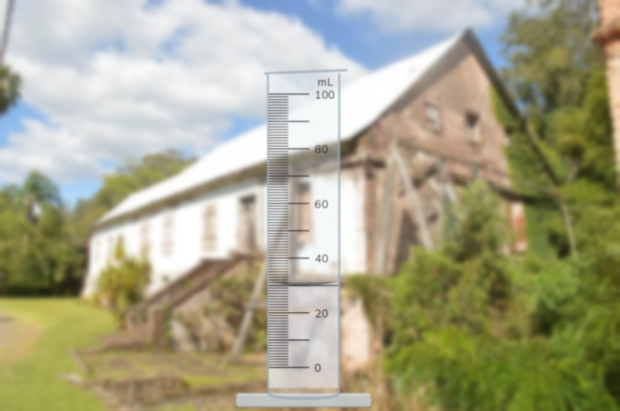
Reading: 30mL
